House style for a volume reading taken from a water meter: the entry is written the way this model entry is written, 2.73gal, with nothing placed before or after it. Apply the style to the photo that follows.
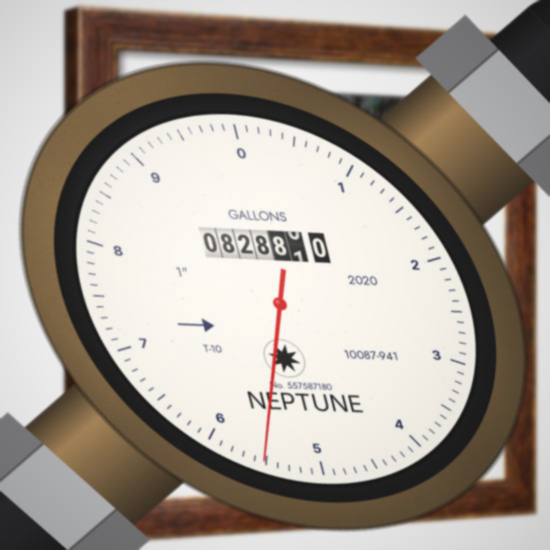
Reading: 828805.5gal
